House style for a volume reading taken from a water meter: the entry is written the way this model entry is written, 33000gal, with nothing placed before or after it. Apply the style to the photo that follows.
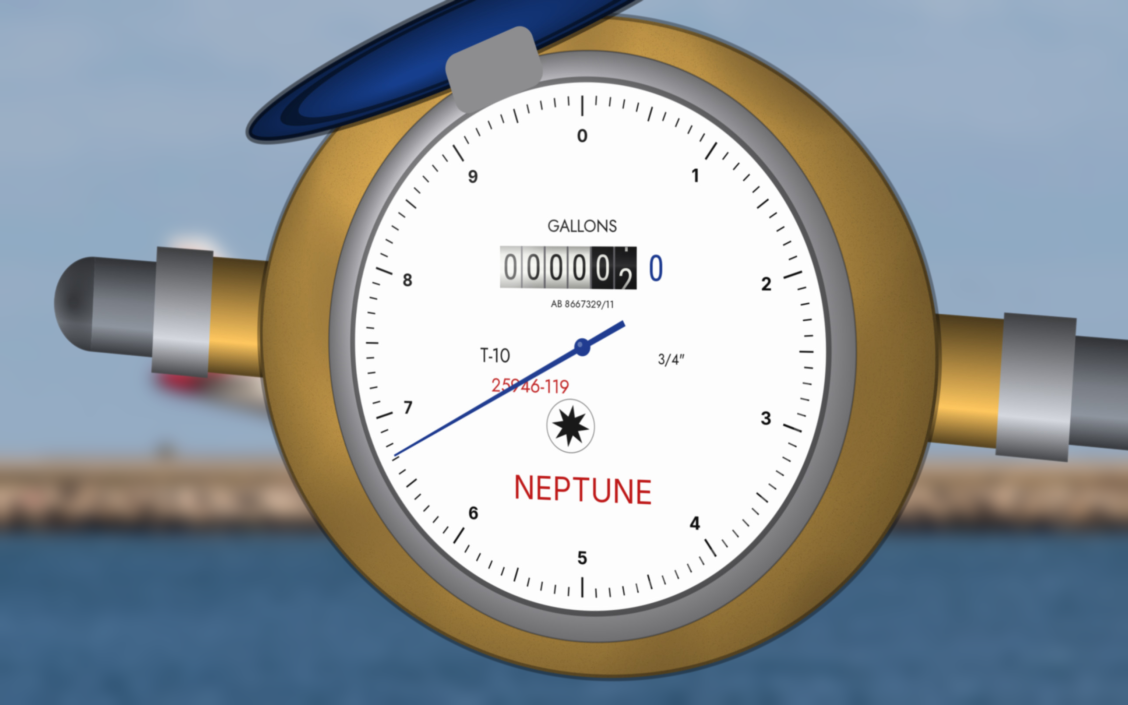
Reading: 16.7gal
